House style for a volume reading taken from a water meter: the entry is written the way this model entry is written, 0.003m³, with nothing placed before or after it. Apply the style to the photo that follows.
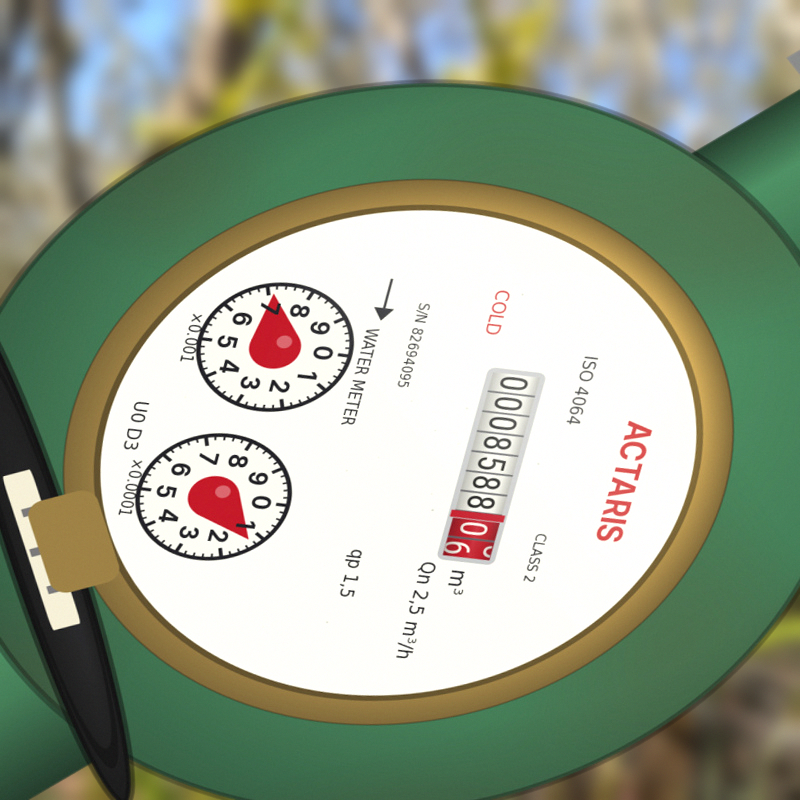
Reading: 8588.0571m³
